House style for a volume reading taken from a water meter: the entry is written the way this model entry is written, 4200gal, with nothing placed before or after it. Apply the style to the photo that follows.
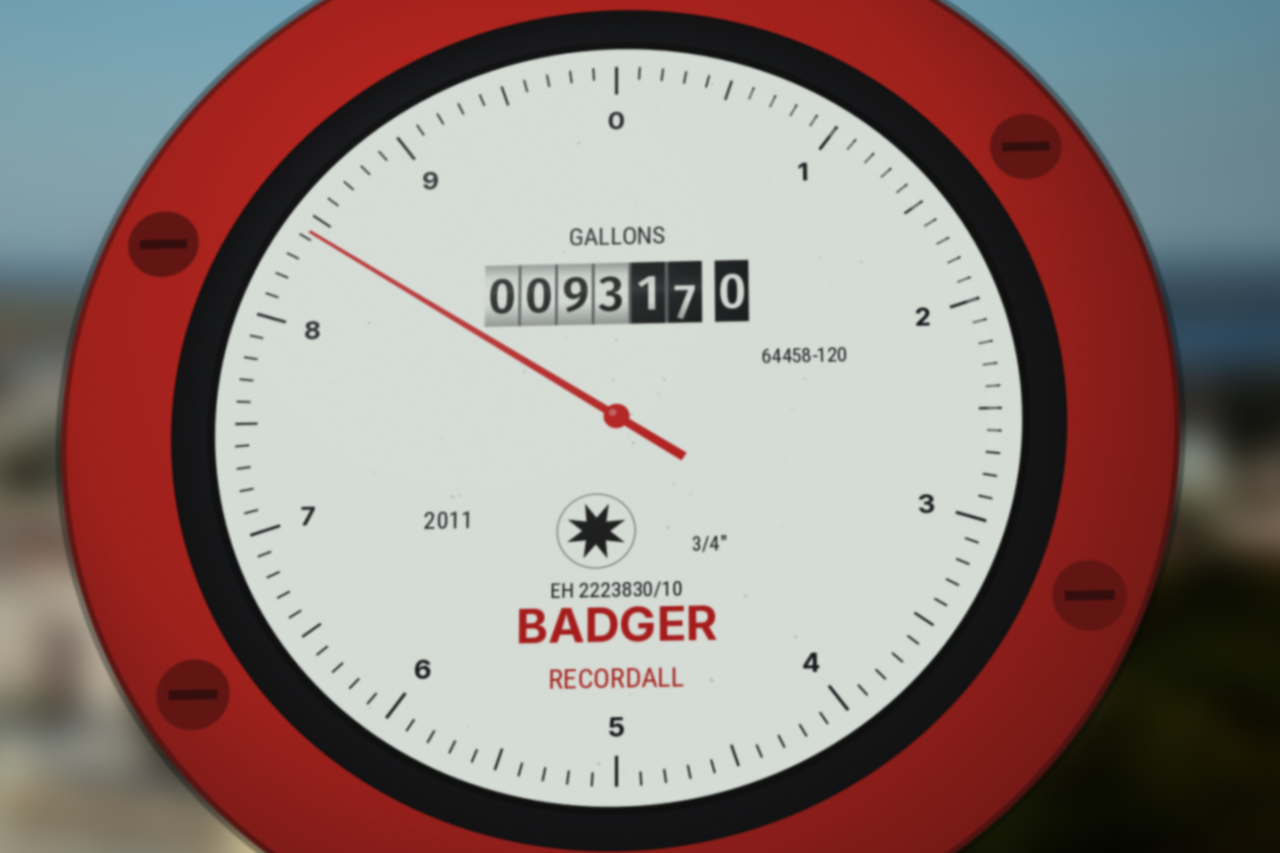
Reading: 93168.4gal
